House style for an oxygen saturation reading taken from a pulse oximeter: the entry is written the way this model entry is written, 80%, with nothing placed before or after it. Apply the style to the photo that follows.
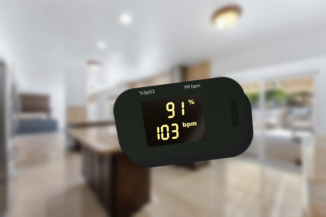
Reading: 91%
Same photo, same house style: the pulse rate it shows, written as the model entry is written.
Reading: 103bpm
